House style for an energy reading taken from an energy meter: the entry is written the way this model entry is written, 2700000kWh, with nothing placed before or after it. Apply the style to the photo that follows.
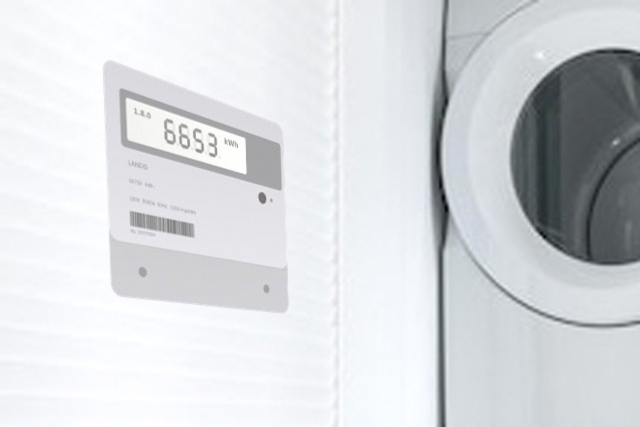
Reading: 6653kWh
